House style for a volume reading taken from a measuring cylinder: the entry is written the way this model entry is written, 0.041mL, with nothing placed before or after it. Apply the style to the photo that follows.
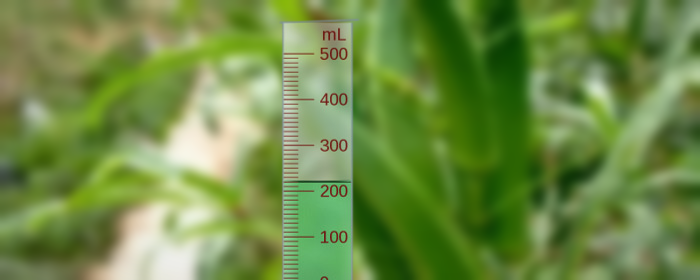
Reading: 220mL
